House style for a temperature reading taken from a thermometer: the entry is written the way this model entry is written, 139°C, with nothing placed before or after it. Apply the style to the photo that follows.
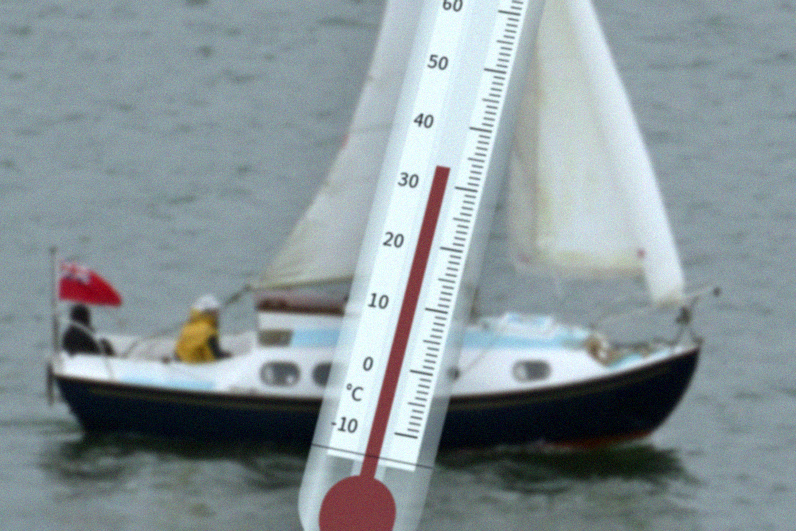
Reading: 33°C
